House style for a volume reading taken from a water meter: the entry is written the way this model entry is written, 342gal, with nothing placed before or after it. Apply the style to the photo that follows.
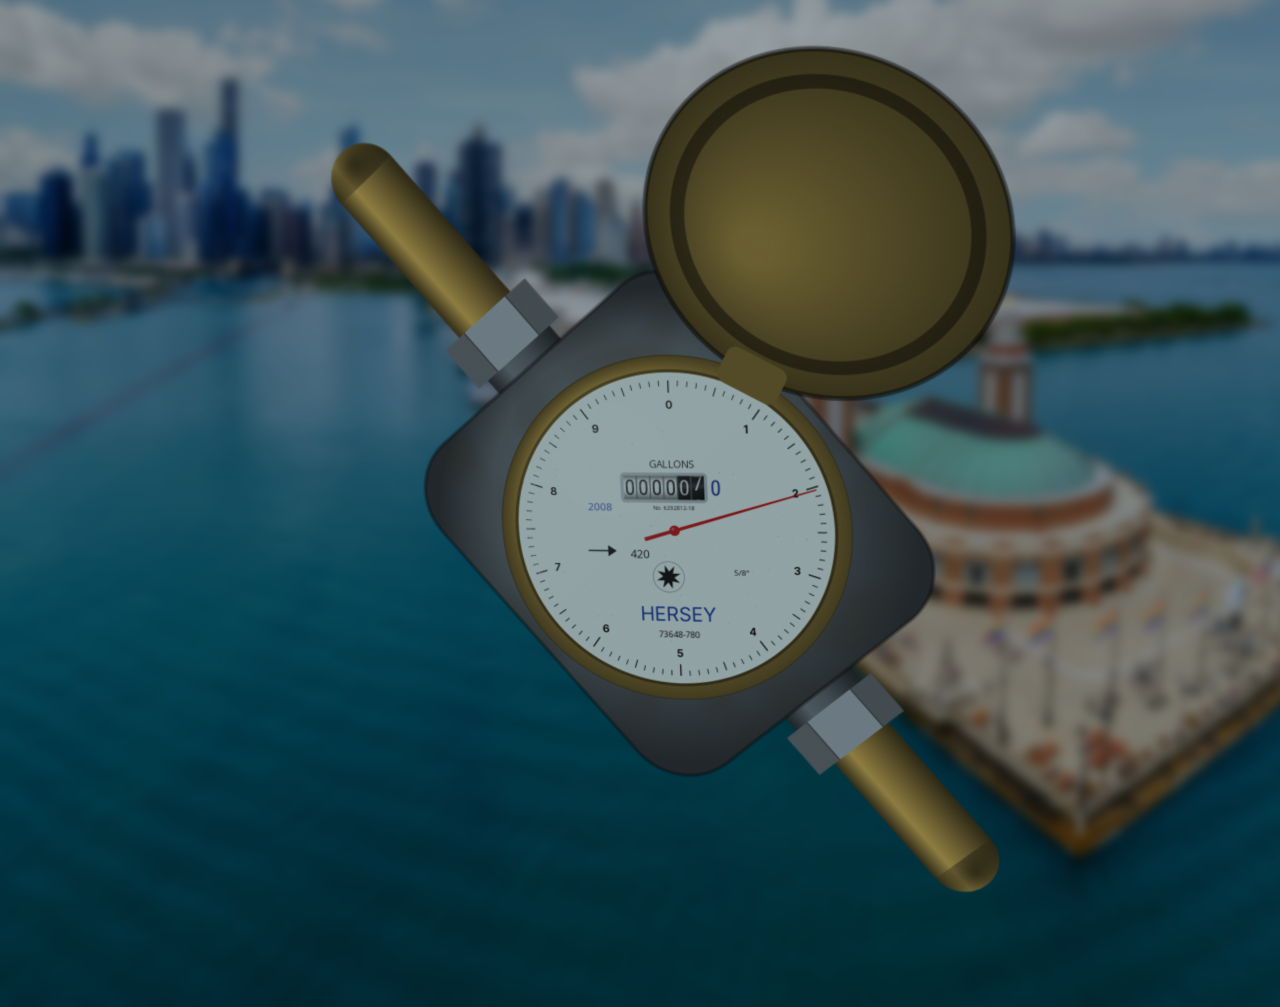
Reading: 72.0gal
